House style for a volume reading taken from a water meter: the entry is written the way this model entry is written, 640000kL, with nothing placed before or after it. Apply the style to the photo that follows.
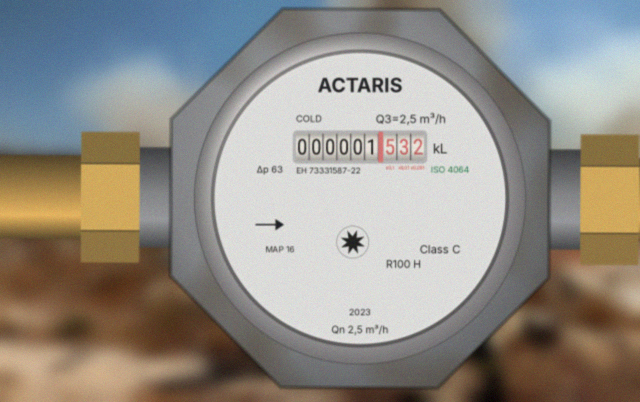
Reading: 1.532kL
